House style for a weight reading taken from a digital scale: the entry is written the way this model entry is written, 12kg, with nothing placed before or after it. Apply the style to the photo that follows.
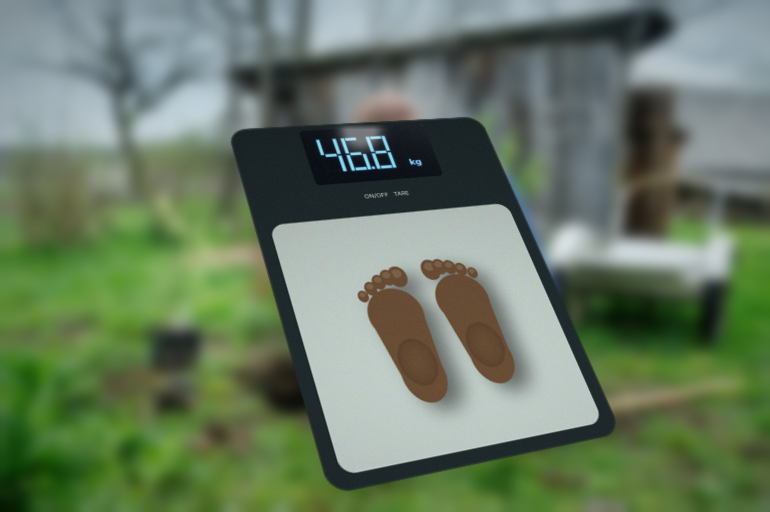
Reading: 46.8kg
